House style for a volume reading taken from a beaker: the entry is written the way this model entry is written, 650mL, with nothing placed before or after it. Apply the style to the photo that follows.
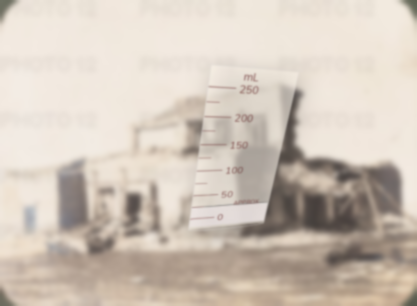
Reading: 25mL
